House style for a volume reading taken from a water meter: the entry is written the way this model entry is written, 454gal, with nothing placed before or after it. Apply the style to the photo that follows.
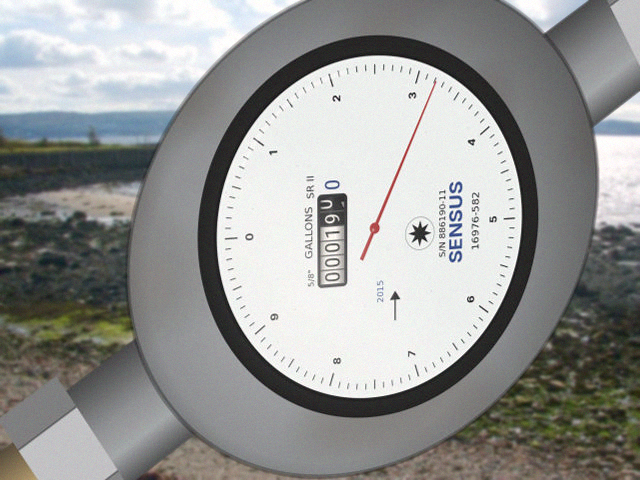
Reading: 1903.2gal
